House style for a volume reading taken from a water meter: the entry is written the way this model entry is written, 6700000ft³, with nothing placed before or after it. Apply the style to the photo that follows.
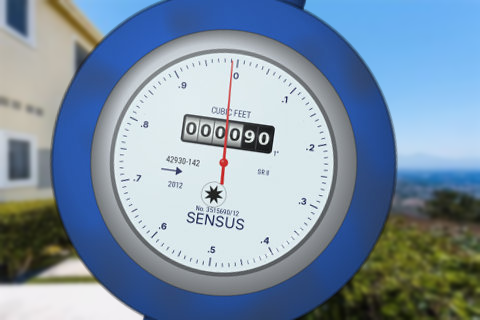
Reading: 89.99ft³
